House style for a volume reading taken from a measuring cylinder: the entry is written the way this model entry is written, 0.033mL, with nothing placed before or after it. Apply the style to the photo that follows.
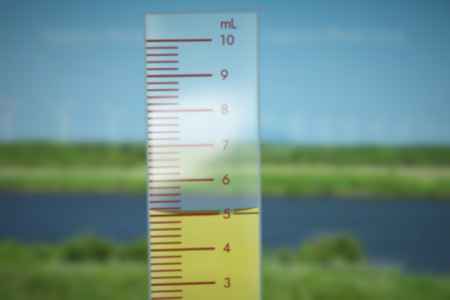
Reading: 5mL
